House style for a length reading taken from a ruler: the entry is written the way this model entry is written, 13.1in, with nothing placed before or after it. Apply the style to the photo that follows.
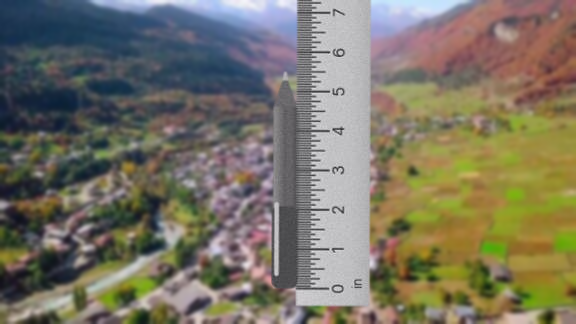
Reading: 5.5in
